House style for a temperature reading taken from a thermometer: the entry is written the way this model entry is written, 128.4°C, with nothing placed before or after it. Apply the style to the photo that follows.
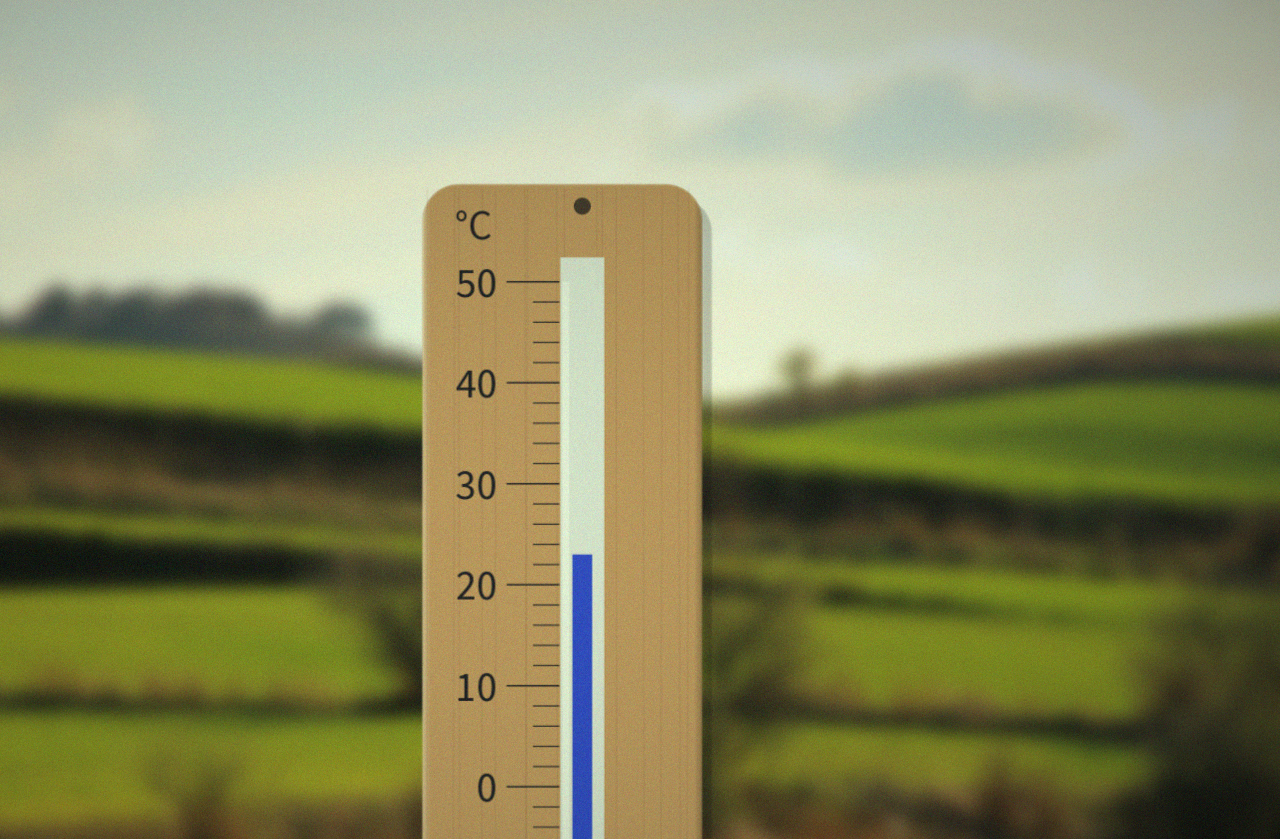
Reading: 23°C
